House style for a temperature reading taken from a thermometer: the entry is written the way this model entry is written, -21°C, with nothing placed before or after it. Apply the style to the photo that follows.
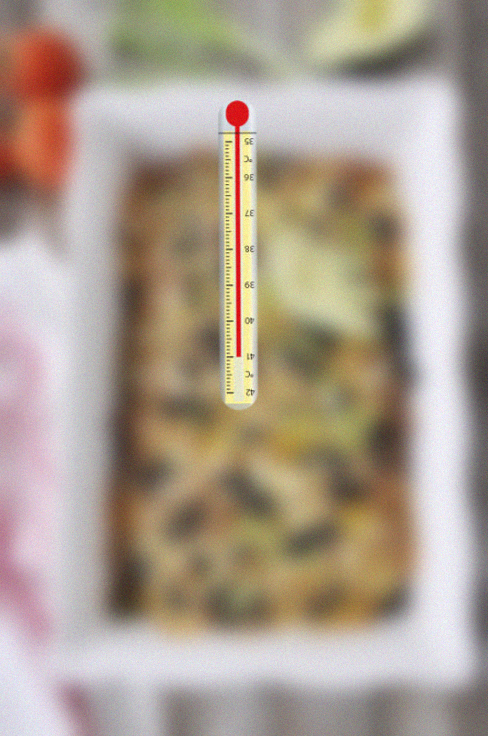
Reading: 41°C
